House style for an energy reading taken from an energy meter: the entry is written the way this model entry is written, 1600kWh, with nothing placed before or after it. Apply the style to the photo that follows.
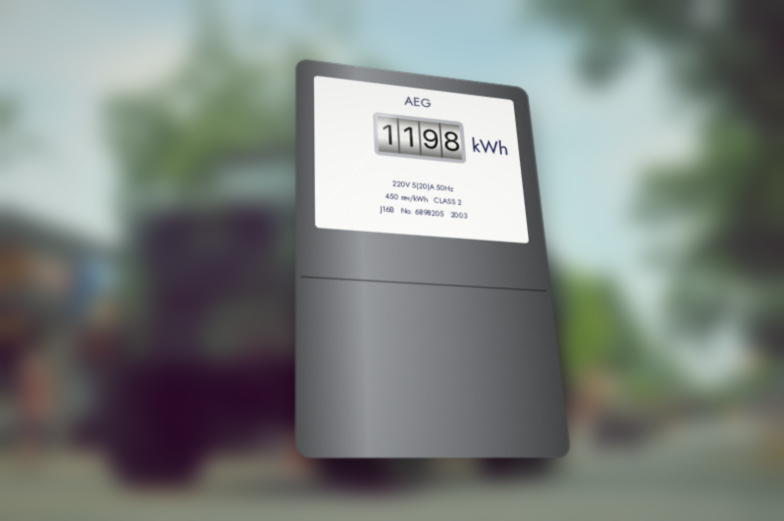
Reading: 1198kWh
